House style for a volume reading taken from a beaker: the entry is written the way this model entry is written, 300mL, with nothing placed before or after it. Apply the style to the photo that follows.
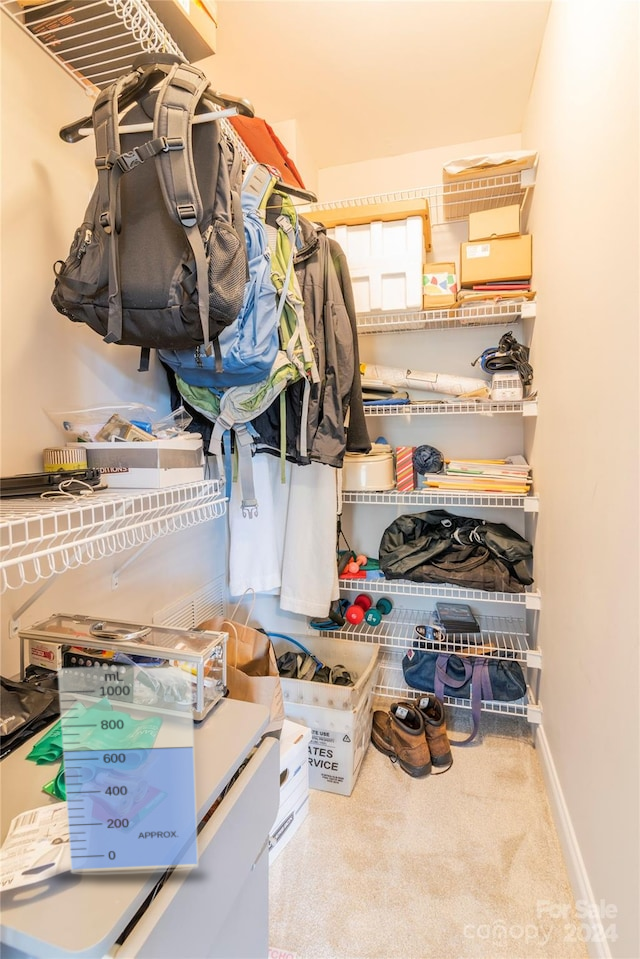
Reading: 650mL
